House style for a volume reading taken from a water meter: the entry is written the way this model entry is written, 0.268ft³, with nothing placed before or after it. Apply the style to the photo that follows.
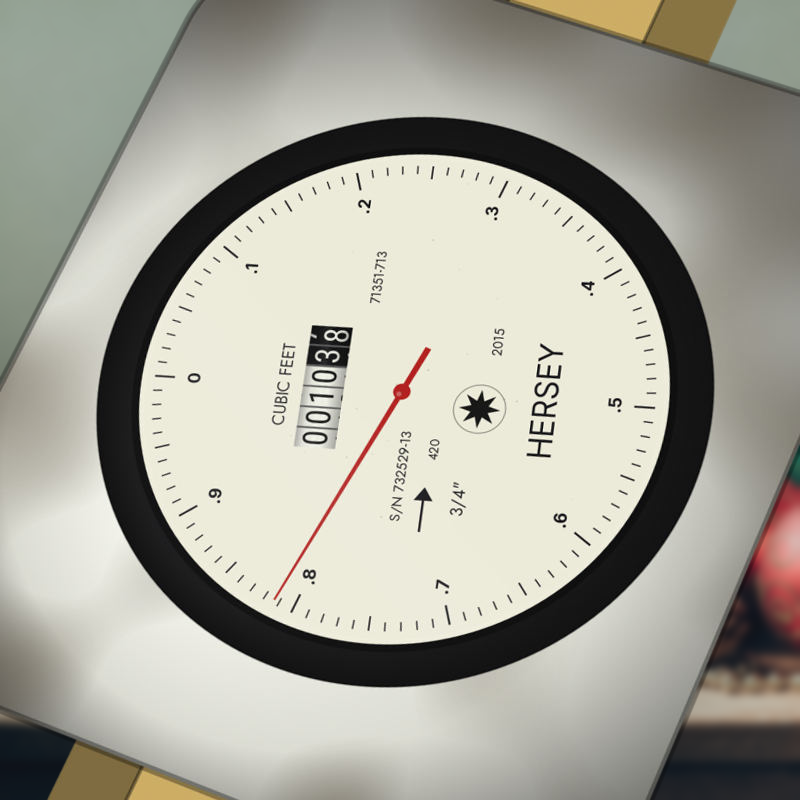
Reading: 1037.81ft³
